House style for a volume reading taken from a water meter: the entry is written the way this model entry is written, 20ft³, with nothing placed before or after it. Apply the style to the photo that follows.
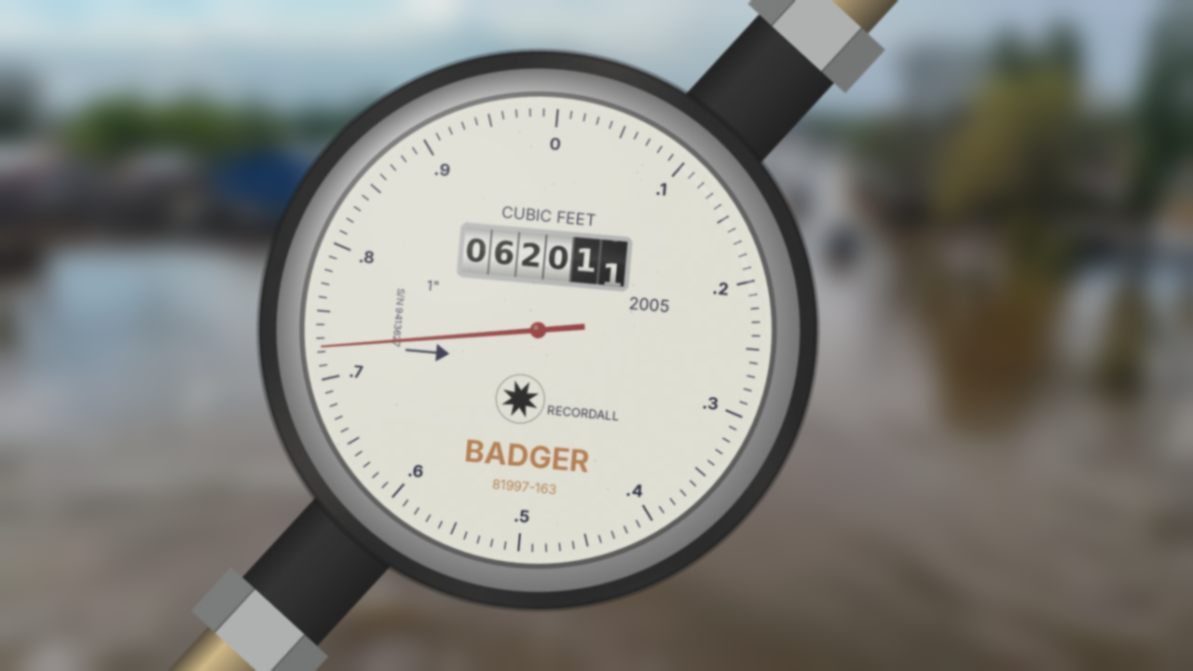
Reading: 62010.72ft³
